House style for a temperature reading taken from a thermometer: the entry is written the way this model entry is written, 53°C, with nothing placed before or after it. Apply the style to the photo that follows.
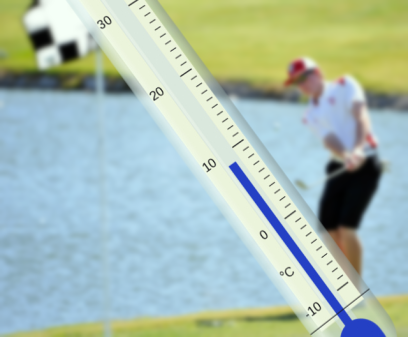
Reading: 8.5°C
